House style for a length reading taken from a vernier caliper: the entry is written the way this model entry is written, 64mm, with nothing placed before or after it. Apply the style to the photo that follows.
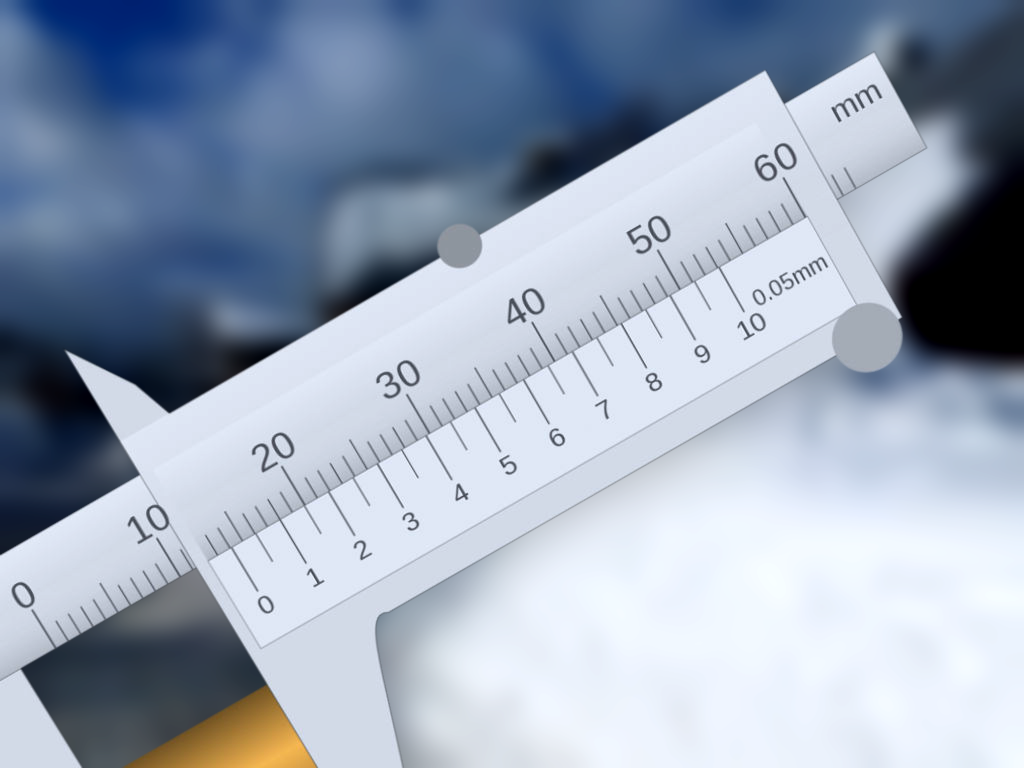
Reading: 14.1mm
